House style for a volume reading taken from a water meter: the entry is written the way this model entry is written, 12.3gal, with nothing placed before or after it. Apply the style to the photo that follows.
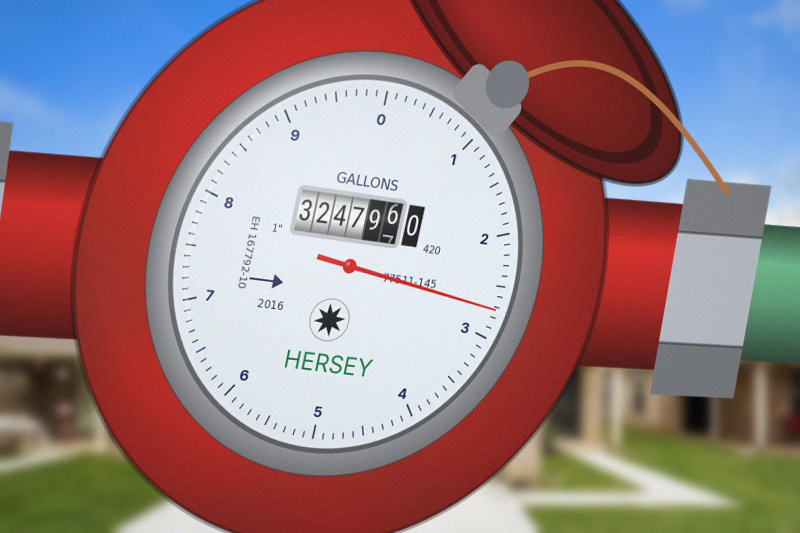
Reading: 3247962.7gal
